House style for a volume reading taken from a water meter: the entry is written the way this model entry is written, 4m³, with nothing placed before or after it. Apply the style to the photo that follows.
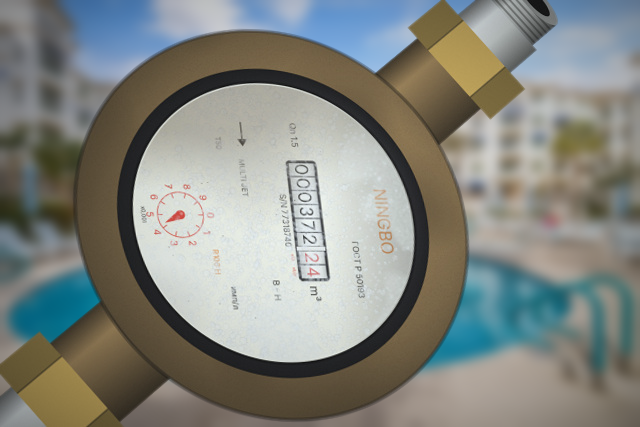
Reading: 372.244m³
